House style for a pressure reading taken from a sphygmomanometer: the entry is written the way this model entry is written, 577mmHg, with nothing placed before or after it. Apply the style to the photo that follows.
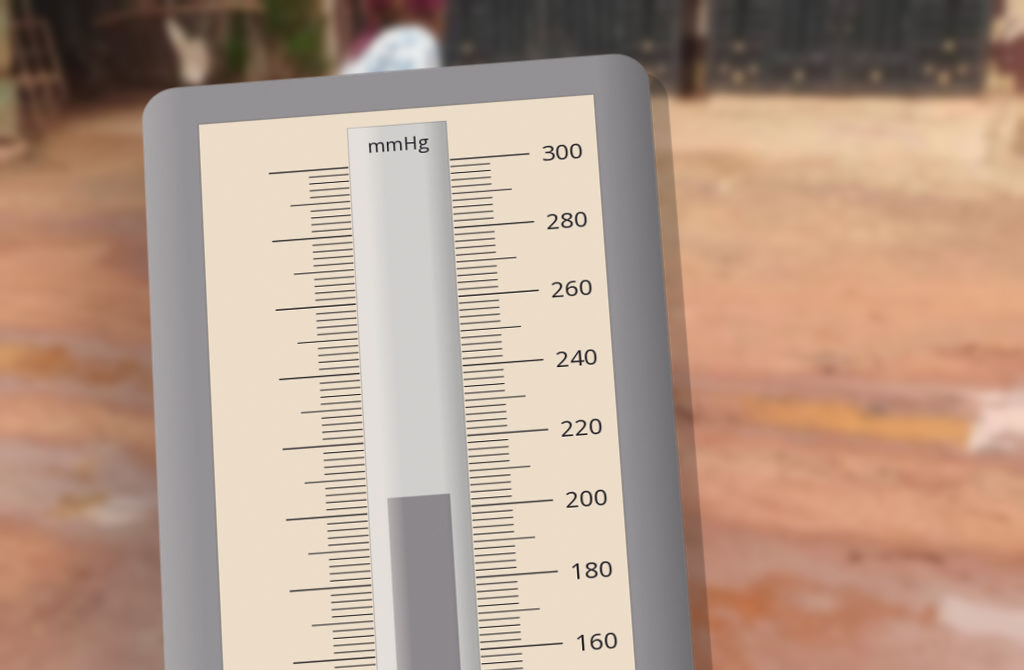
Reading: 204mmHg
